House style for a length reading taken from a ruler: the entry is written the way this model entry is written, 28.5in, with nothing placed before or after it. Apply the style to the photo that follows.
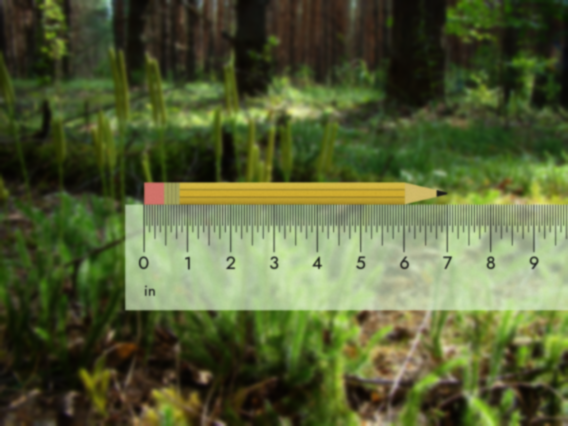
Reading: 7in
